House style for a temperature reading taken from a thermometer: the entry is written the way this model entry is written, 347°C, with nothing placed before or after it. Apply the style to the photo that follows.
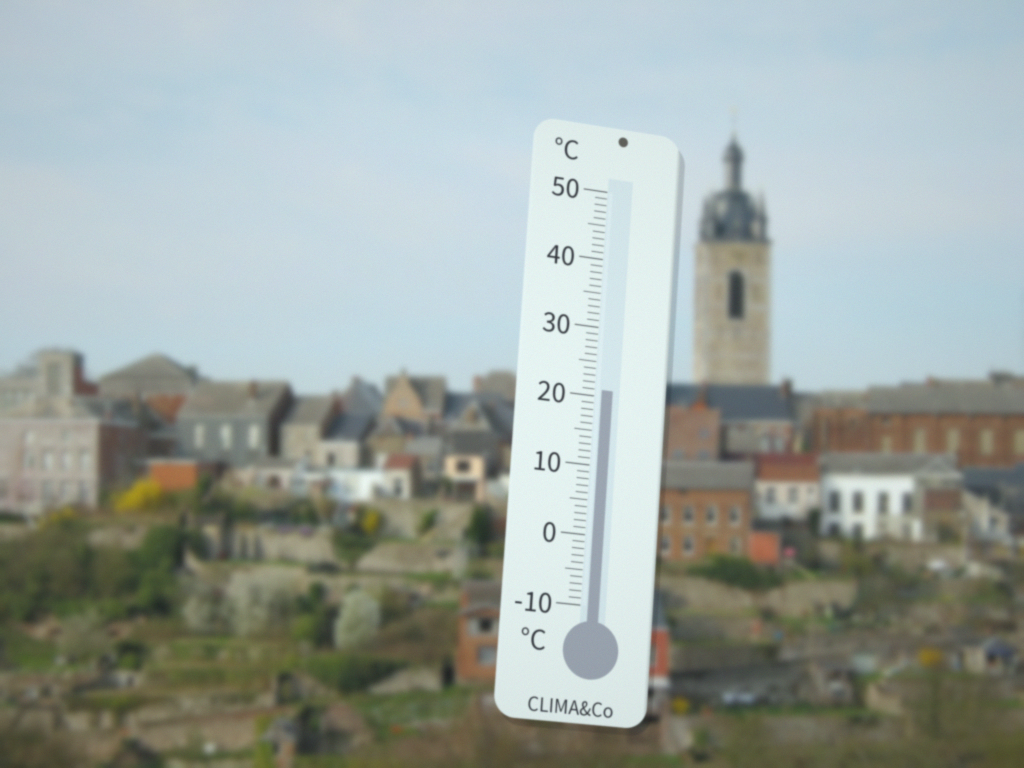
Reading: 21°C
